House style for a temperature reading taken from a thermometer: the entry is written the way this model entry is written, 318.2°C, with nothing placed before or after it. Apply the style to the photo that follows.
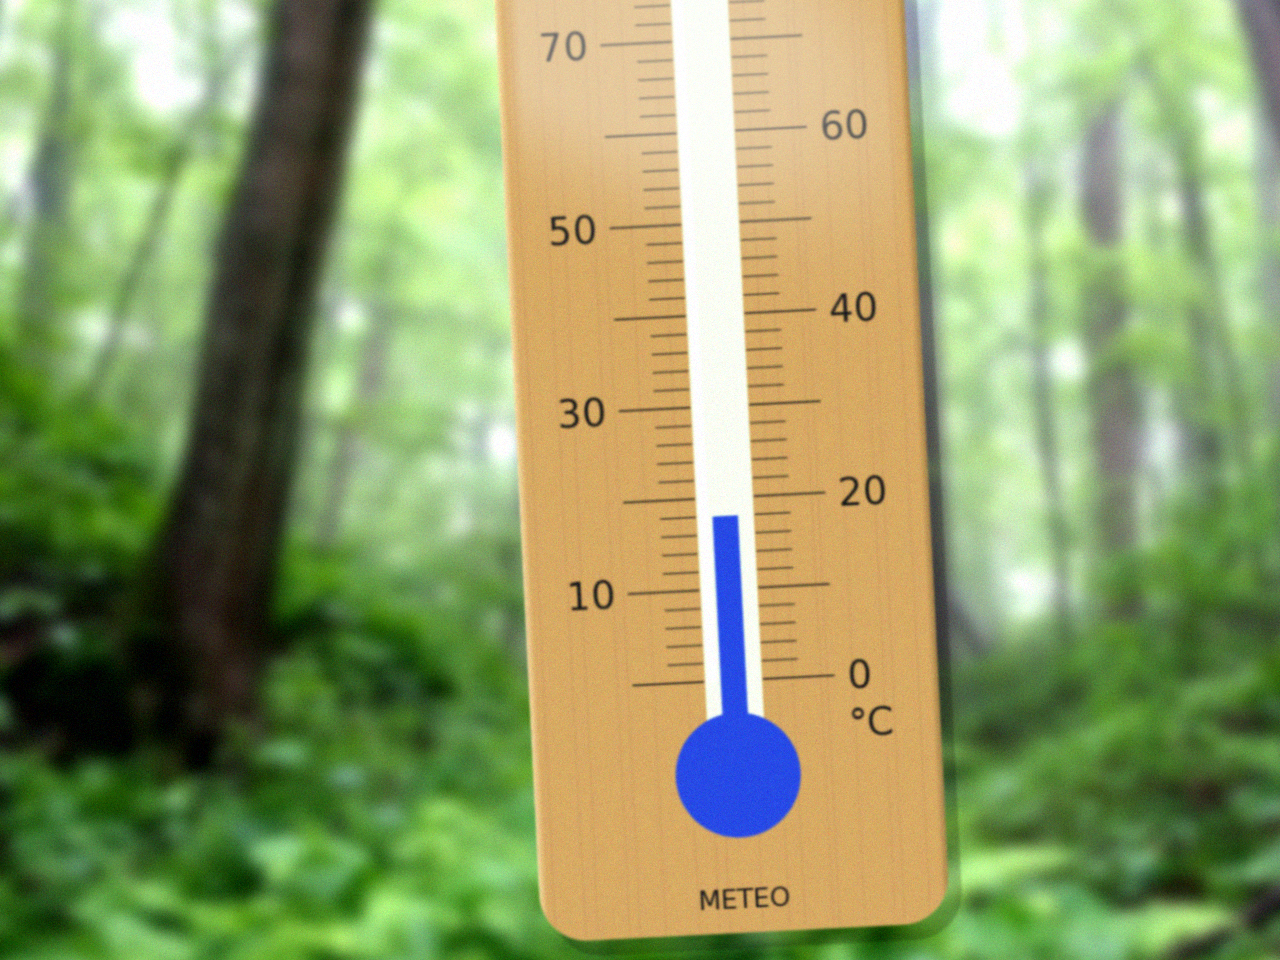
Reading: 18°C
